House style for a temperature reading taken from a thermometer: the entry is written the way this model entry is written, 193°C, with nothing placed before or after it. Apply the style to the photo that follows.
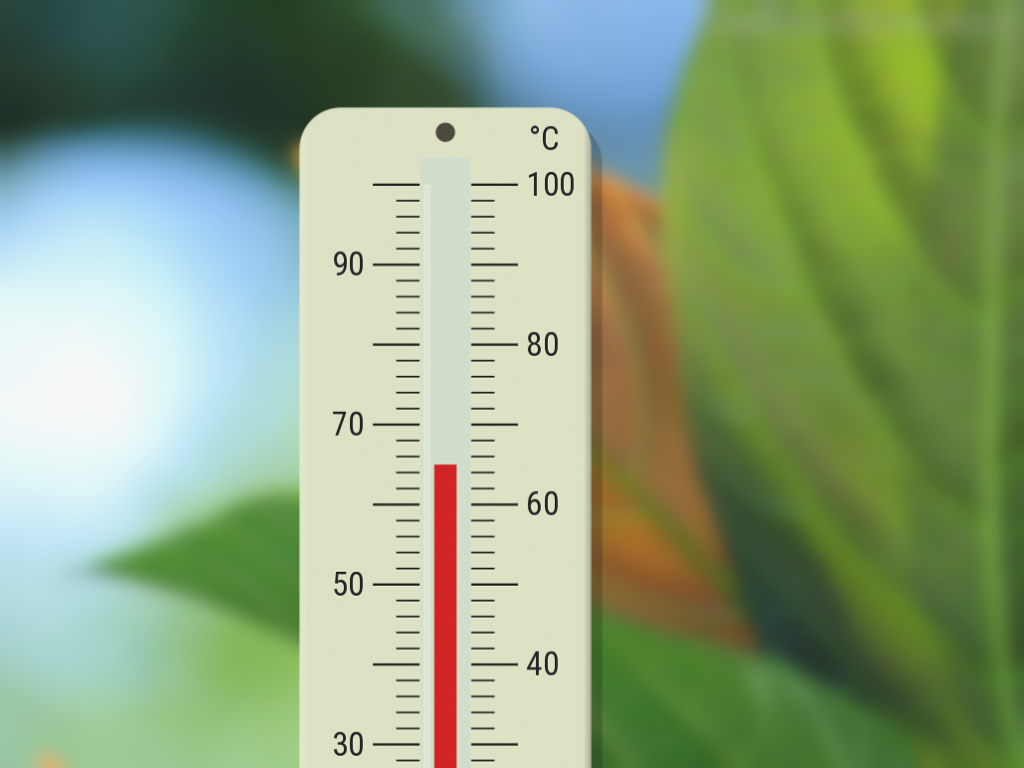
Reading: 65°C
